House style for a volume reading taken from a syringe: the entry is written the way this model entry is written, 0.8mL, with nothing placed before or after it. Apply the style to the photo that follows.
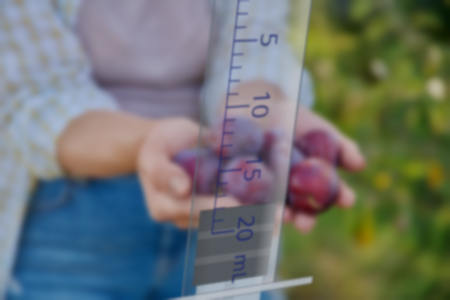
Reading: 18mL
